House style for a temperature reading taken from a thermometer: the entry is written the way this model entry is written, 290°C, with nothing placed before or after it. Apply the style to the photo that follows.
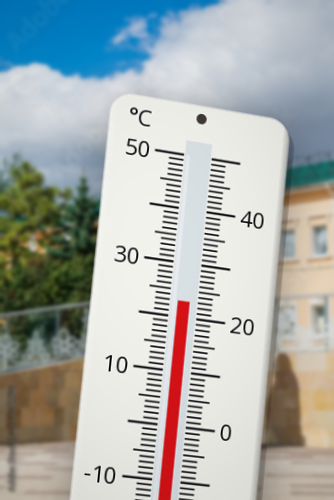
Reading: 23°C
